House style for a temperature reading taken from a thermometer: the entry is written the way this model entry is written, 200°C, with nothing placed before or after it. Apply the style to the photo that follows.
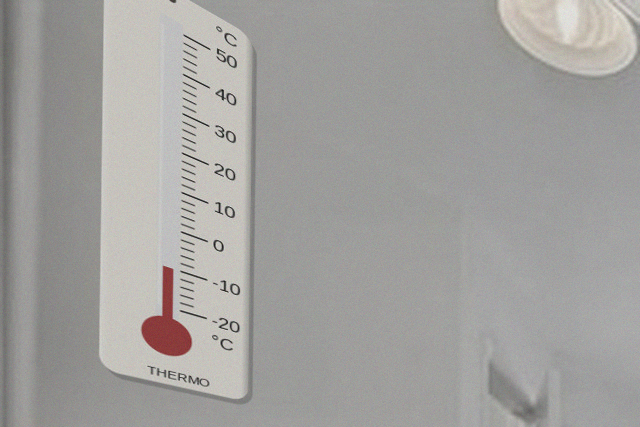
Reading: -10°C
